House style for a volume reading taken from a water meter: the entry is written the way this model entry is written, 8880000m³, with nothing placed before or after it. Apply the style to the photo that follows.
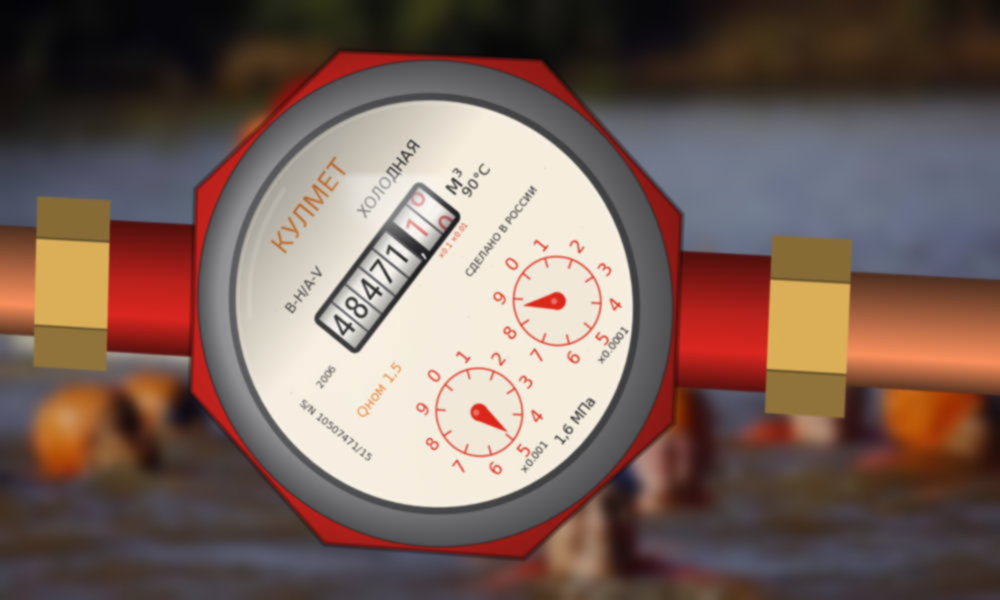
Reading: 48471.1848m³
